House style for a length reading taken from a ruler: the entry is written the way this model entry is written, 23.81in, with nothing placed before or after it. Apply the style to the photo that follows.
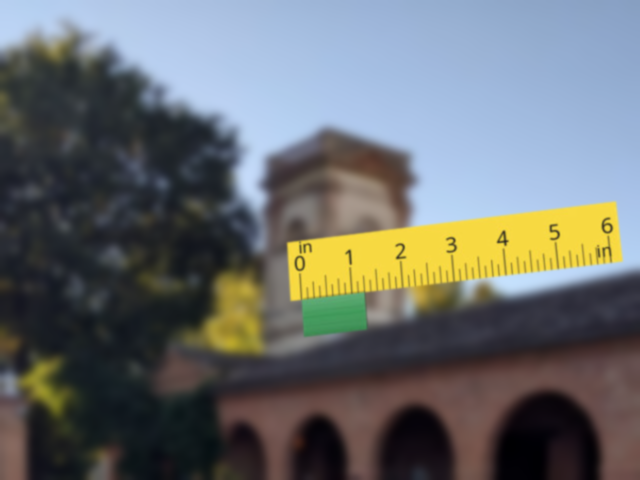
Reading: 1.25in
